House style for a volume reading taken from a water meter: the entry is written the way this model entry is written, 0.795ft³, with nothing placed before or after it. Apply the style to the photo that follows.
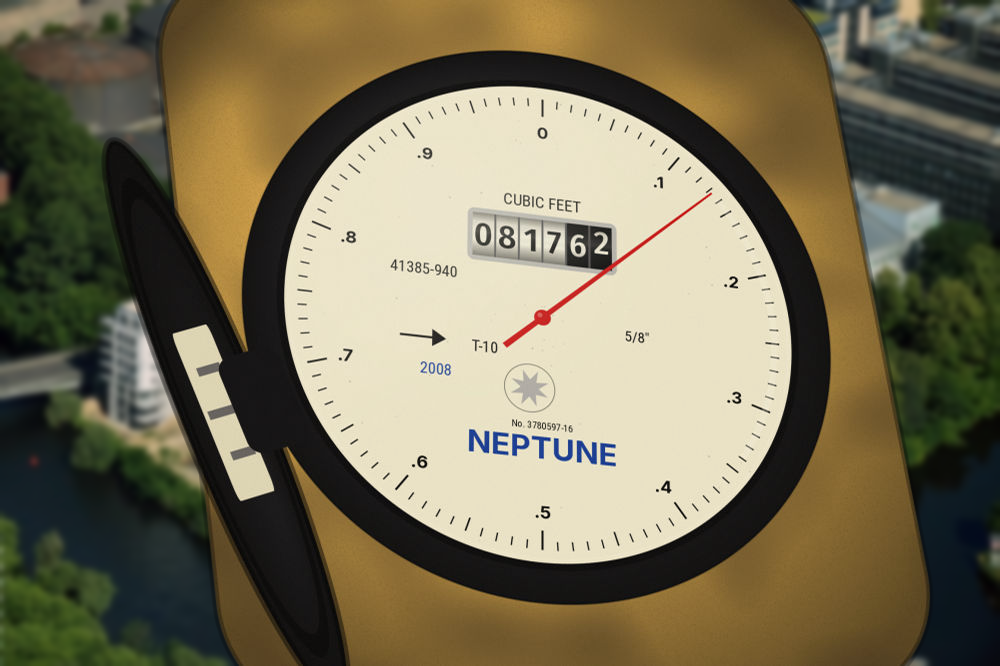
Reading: 81762.13ft³
